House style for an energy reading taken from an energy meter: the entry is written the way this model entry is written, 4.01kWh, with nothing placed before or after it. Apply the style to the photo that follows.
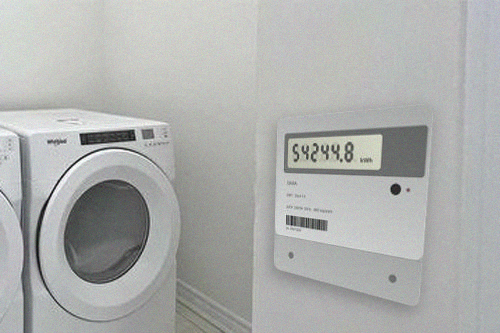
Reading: 54244.8kWh
